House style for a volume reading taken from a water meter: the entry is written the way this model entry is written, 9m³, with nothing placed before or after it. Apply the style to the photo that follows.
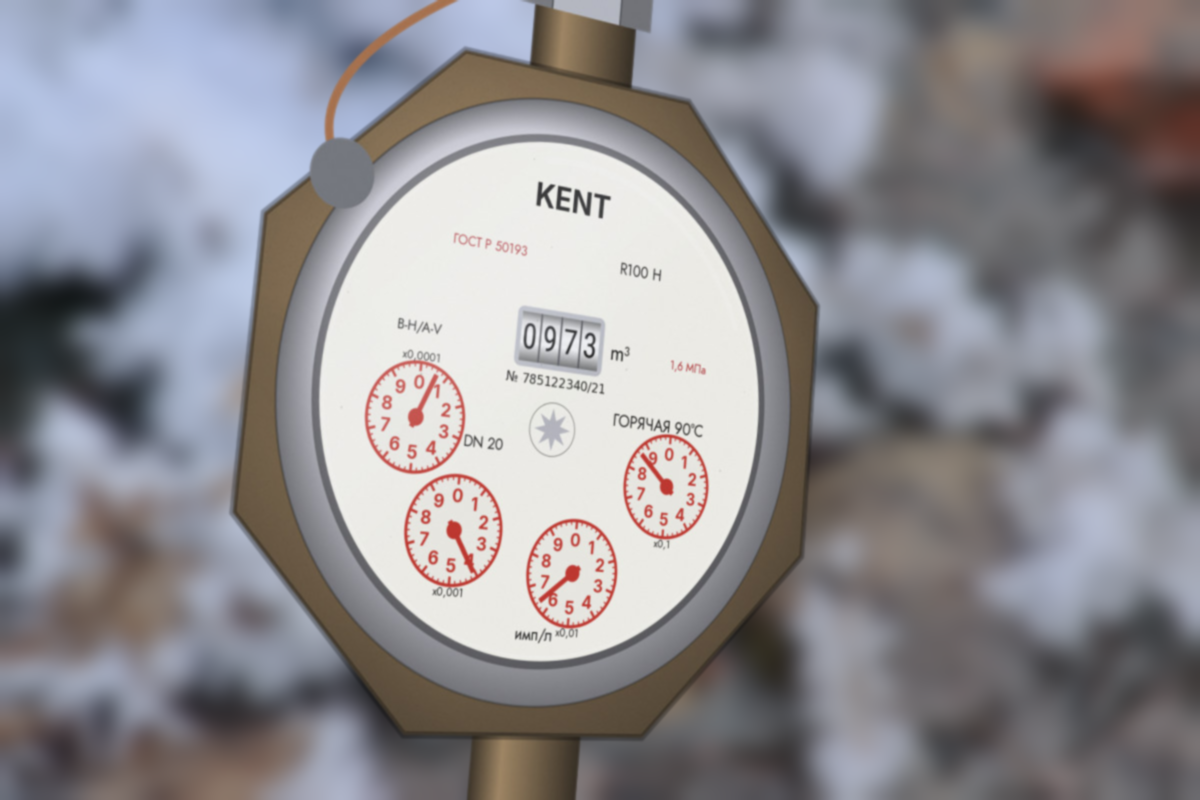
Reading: 973.8640m³
